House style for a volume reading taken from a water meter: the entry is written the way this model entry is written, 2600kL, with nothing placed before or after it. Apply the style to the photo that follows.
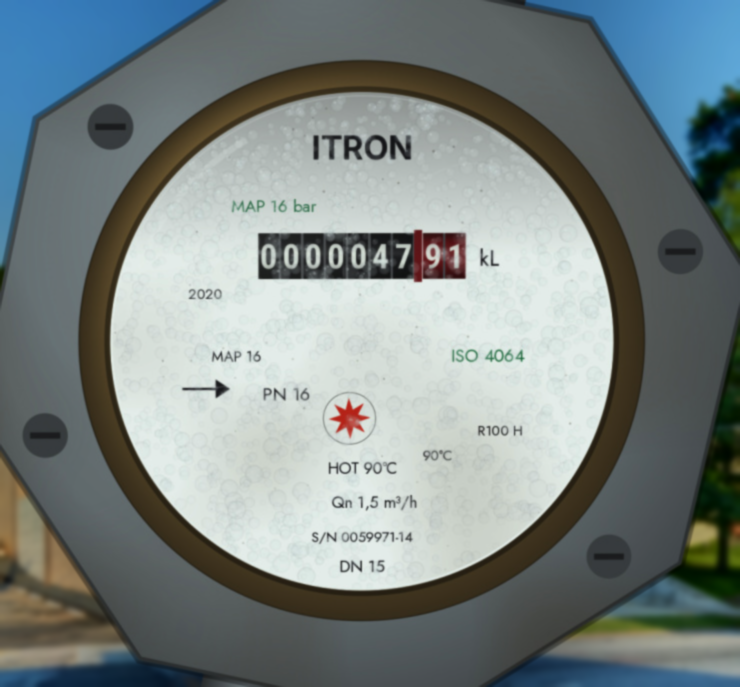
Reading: 47.91kL
